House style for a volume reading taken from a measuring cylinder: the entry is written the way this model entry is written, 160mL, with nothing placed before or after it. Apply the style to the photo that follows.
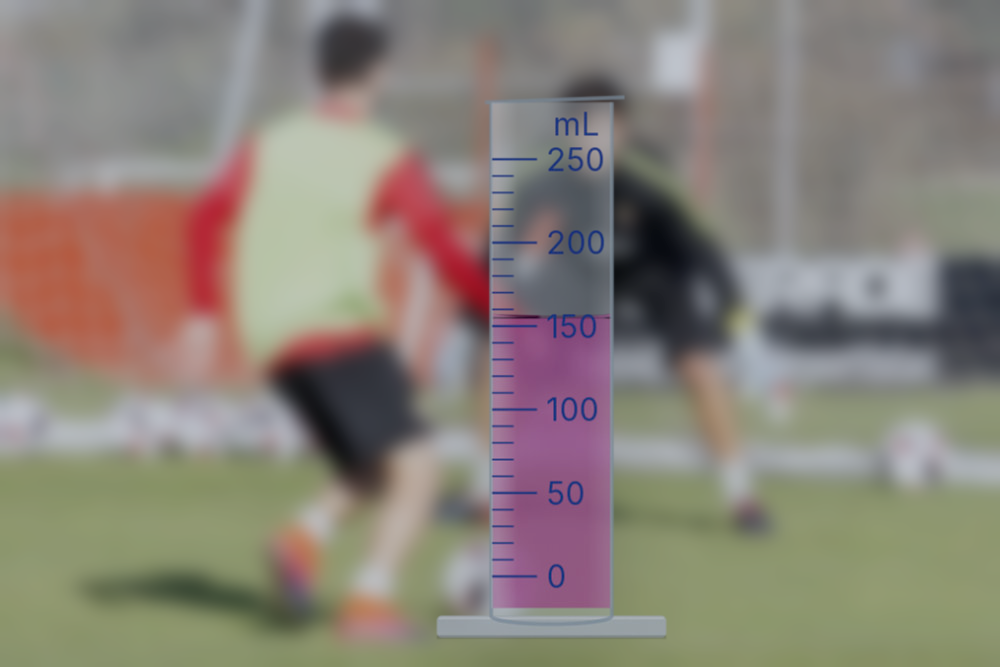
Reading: 155mL
